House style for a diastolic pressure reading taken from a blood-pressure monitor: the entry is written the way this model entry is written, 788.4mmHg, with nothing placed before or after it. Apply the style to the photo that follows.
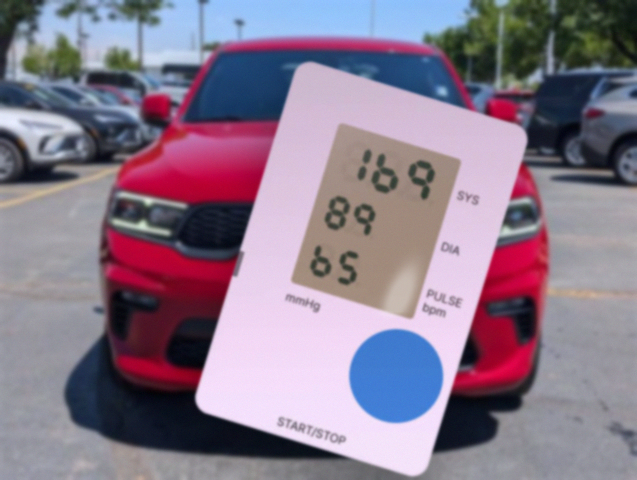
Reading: 89mmHg
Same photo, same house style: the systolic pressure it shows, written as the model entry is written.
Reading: 169mmHg
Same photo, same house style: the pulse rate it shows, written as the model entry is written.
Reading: 65bpm
